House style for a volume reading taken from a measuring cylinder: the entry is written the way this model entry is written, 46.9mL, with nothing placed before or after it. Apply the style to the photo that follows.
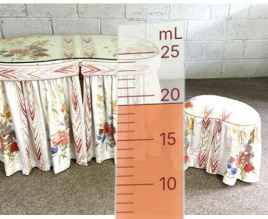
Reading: 19mL
